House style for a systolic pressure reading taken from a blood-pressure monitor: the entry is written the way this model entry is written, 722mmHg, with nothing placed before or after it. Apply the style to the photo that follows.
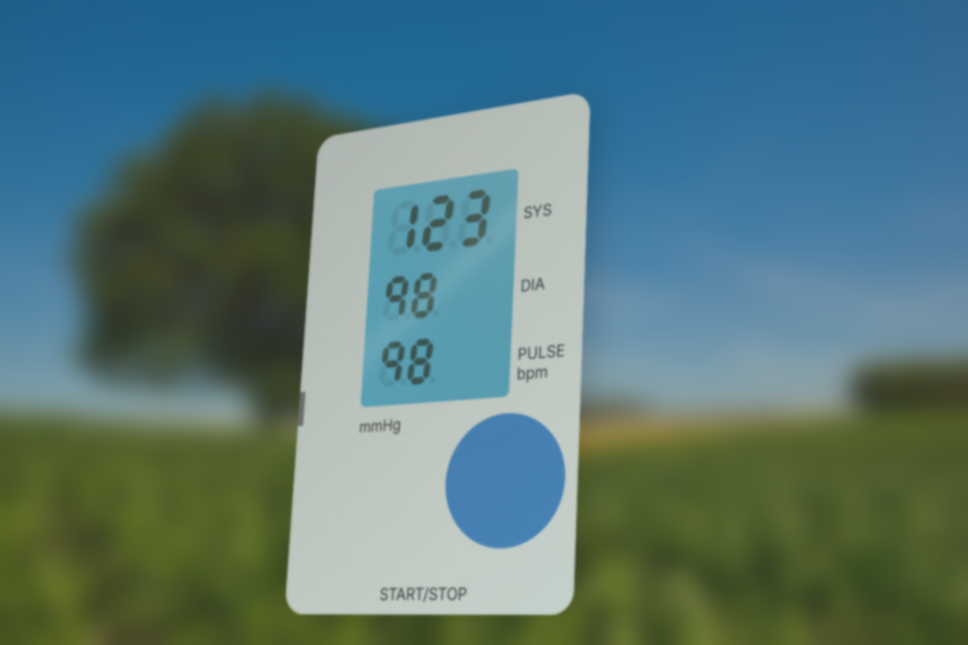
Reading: 123mmHg
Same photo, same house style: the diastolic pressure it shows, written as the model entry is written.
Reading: 98mmHg
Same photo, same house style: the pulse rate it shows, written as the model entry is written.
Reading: 98bpm
